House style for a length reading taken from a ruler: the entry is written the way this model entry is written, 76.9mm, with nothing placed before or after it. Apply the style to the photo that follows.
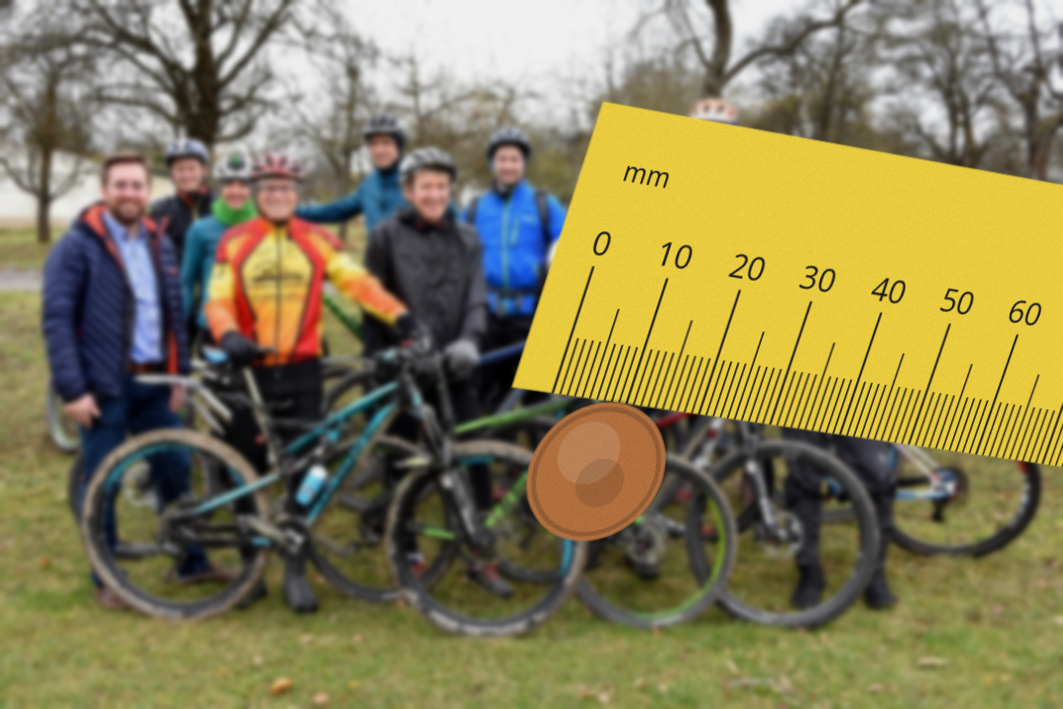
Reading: 18mm
